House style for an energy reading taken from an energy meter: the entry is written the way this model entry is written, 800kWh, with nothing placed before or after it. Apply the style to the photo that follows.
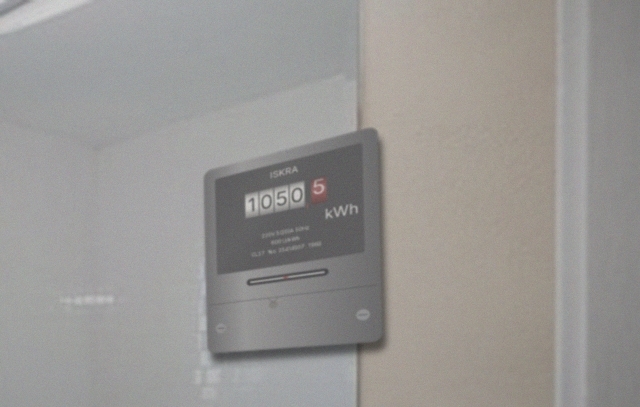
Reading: 1050.5kWh
